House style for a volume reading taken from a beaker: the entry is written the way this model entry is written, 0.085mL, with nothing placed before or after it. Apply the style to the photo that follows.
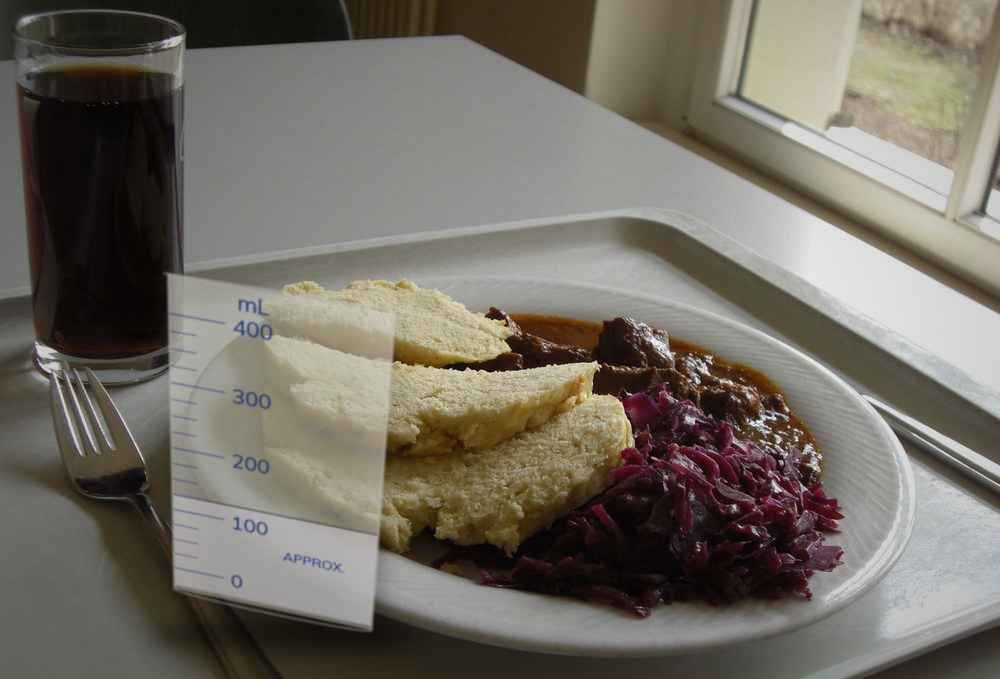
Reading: 125mL
